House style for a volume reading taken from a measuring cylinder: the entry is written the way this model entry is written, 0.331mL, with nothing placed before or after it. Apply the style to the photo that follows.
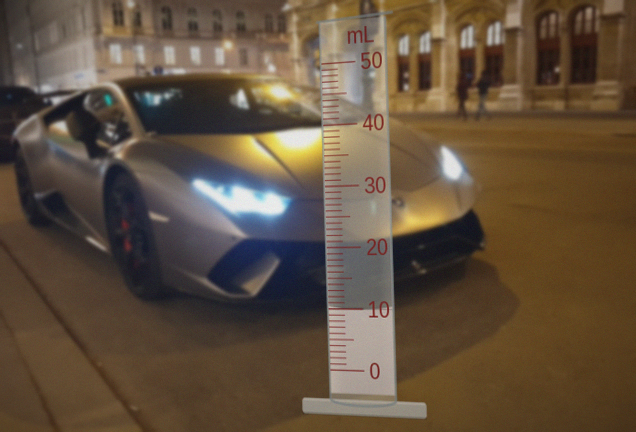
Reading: 10mL
